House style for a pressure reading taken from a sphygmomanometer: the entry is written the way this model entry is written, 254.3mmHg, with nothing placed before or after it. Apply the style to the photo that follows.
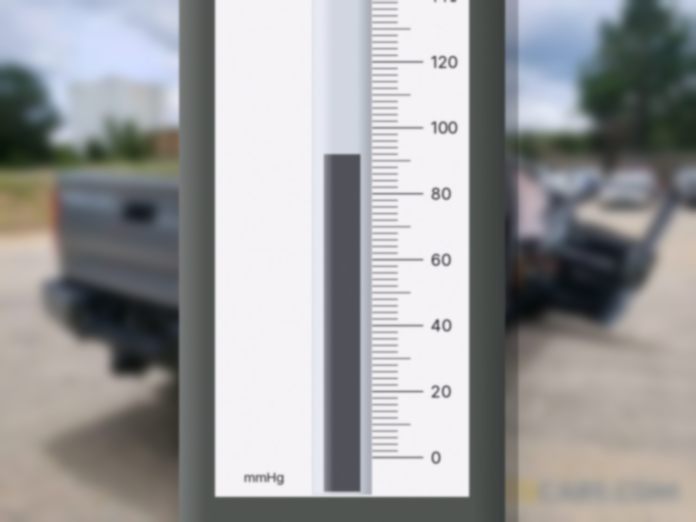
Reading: 92mmHg
